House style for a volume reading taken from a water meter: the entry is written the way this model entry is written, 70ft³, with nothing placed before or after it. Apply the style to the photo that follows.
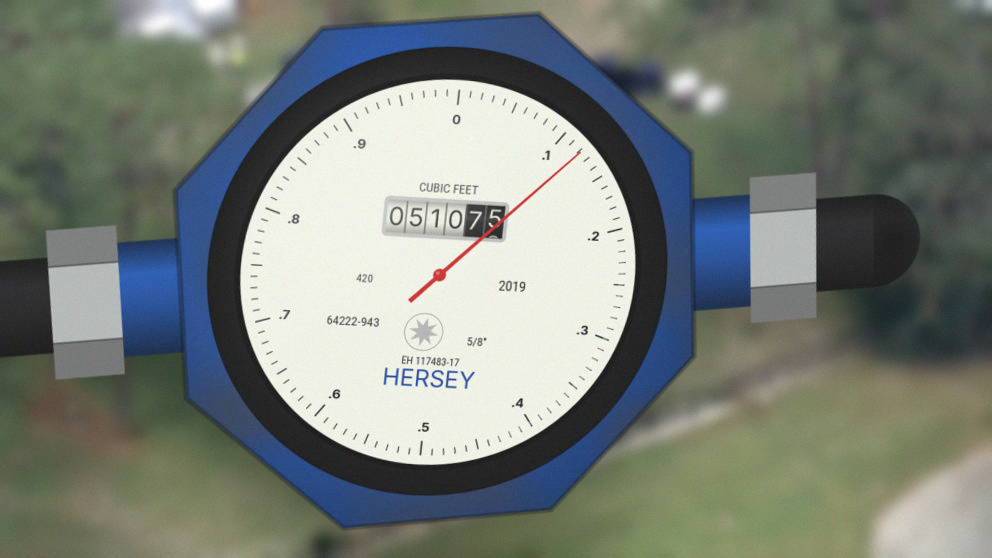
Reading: 51075.12ft³
